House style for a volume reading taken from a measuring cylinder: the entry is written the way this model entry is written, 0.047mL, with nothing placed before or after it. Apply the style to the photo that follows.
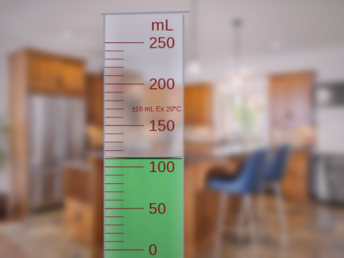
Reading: 110mL
